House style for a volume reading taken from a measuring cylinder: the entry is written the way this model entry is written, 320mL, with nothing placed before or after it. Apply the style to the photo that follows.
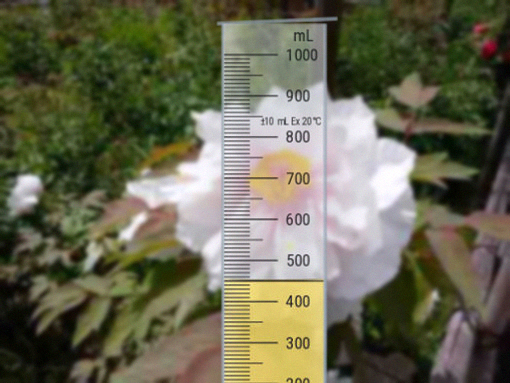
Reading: 450mL
